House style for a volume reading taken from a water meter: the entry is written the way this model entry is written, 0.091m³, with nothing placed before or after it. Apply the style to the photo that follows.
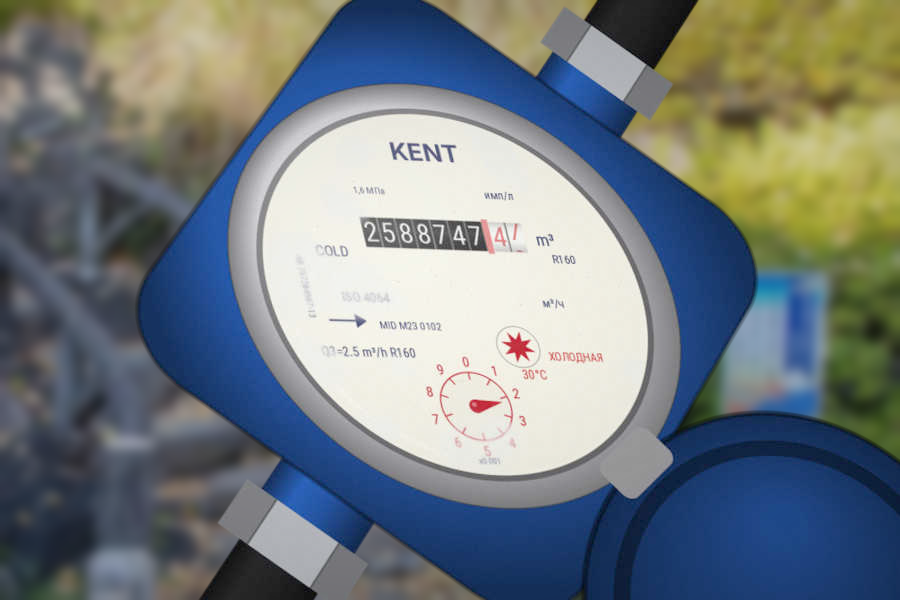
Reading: 2588747.472m³
